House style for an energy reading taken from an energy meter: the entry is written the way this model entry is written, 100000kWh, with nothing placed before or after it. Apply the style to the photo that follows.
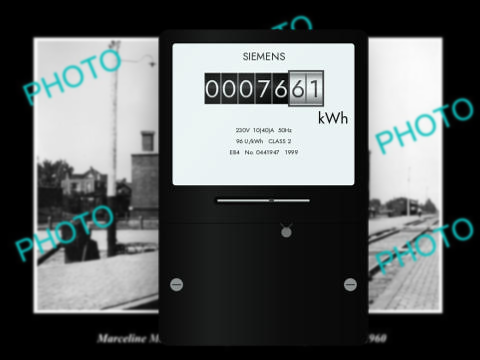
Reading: 76.61kWh
